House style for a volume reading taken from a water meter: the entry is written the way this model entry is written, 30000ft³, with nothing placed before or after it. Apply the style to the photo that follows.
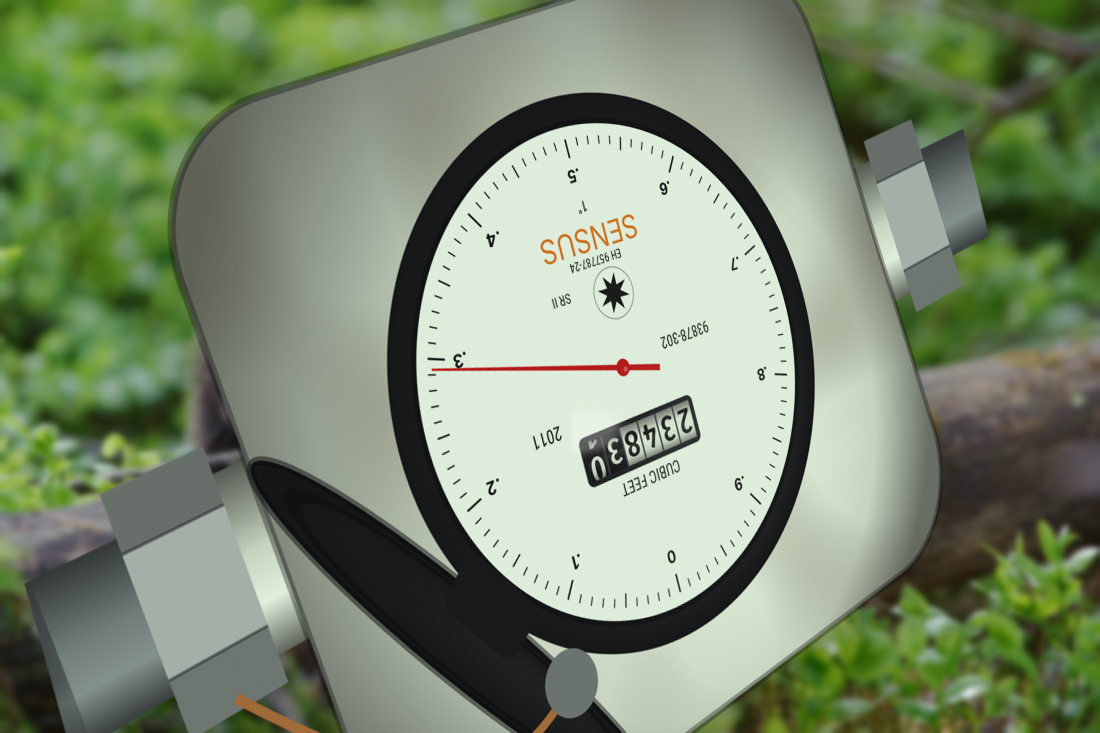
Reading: 234830.29ft³
